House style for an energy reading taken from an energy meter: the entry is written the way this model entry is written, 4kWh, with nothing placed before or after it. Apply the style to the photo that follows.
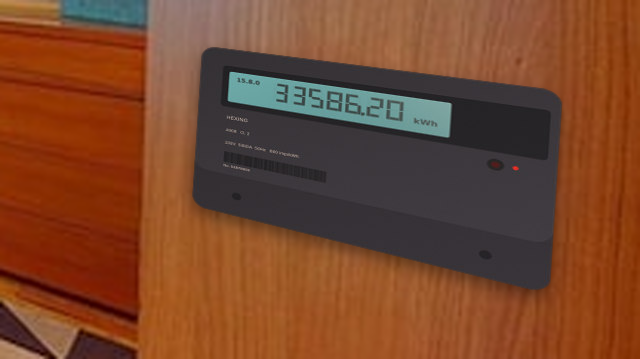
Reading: 33586.20kWh
